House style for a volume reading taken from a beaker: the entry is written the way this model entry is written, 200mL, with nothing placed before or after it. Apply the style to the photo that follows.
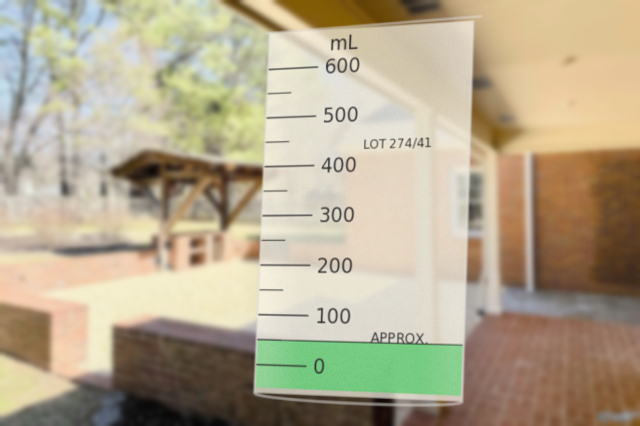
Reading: 50mL
